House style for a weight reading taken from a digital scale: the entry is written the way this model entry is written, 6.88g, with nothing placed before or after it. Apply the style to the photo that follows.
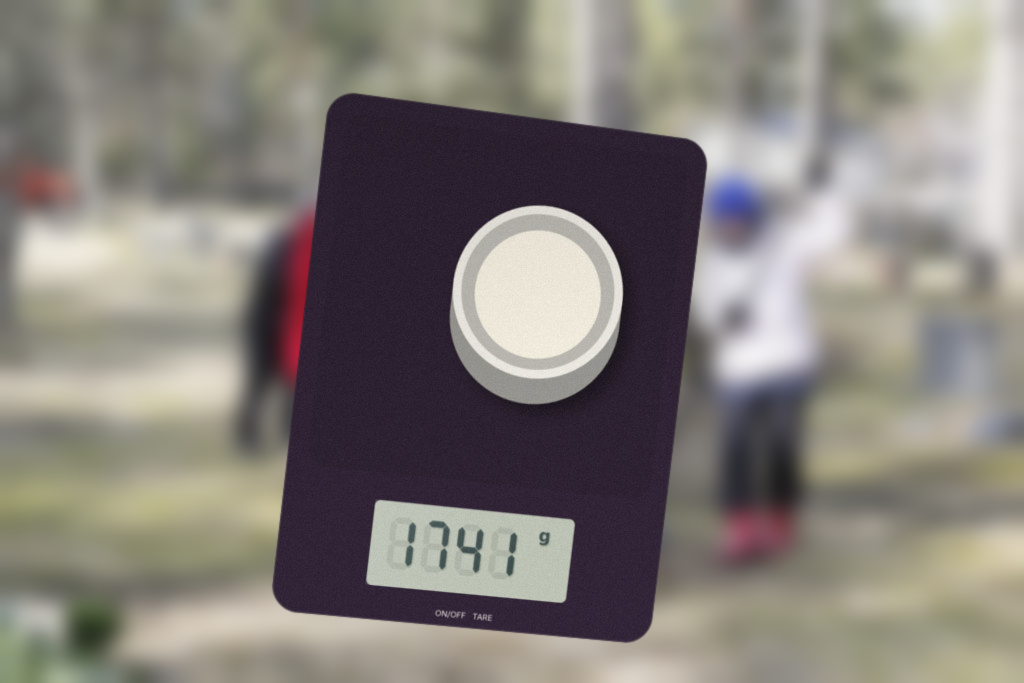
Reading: 1741g
